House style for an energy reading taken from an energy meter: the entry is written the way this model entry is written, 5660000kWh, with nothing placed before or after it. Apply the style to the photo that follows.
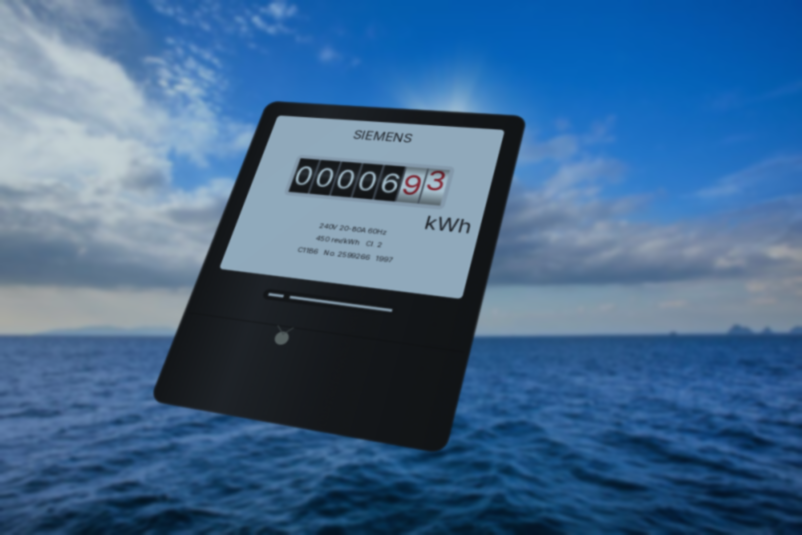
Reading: 6.93kWh
